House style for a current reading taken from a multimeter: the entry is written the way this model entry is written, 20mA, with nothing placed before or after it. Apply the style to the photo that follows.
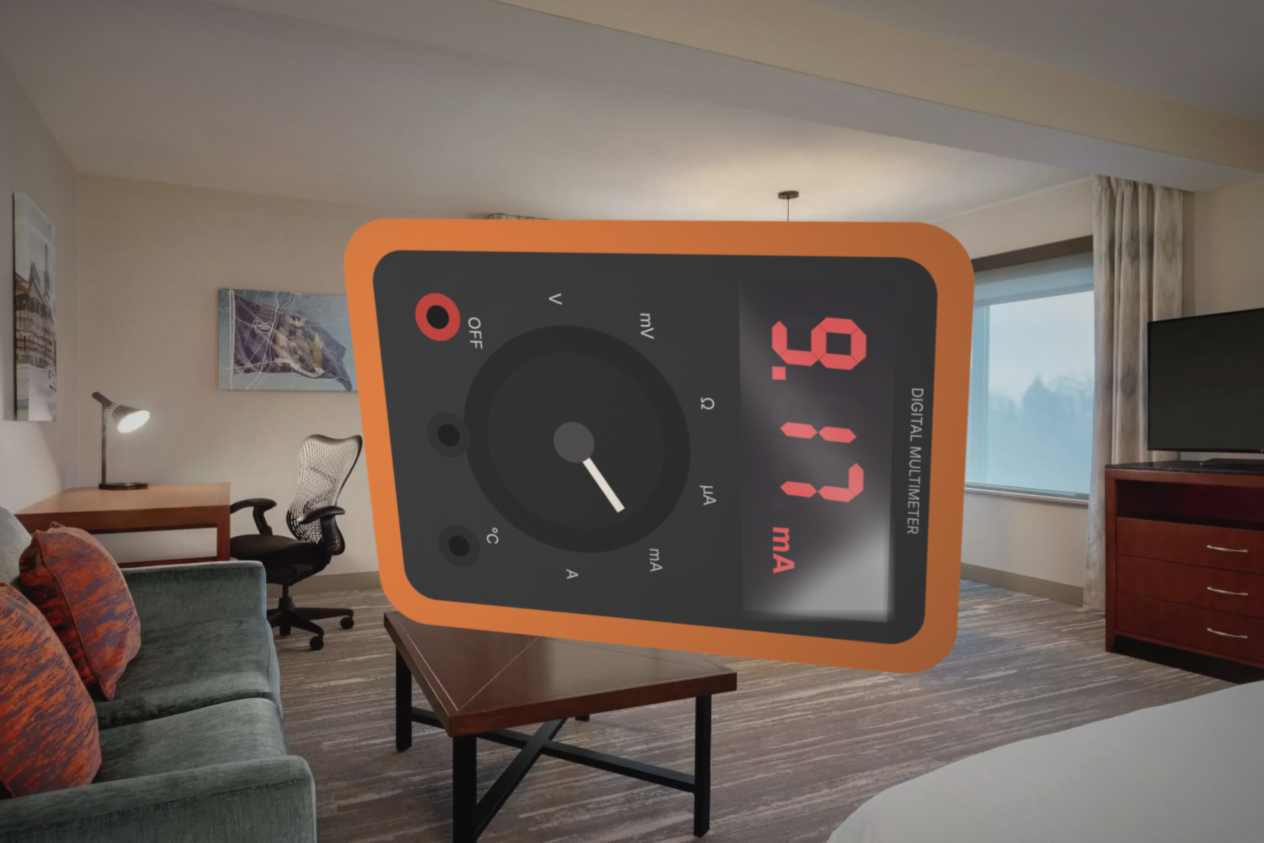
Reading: 9.17mA
